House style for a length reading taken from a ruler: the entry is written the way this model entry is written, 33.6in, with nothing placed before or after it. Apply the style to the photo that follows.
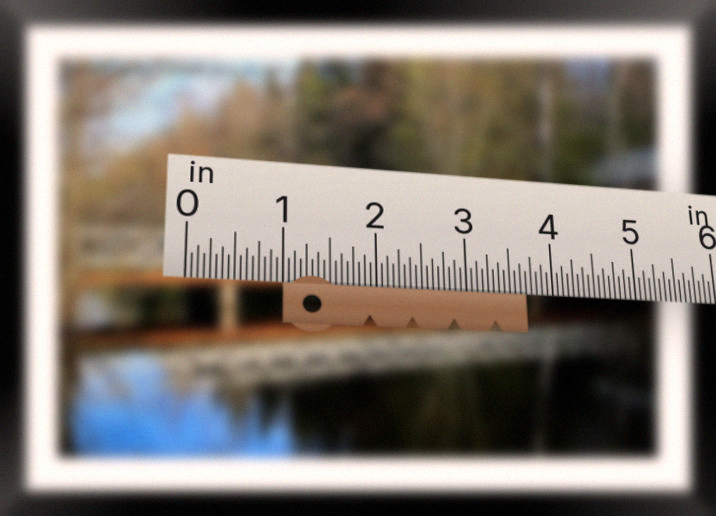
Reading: 2.6875in
